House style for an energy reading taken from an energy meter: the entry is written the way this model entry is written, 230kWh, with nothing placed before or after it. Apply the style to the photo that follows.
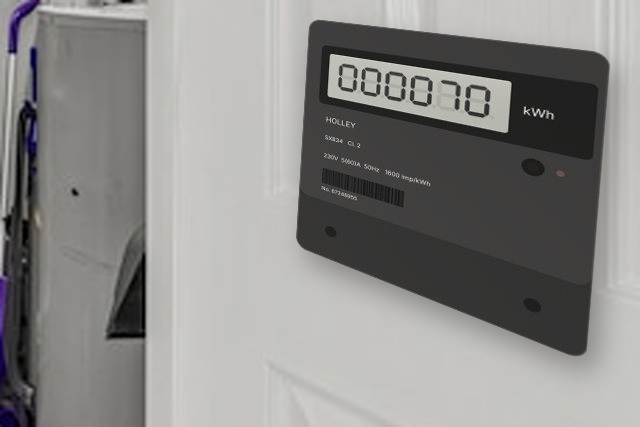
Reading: 70kWh
